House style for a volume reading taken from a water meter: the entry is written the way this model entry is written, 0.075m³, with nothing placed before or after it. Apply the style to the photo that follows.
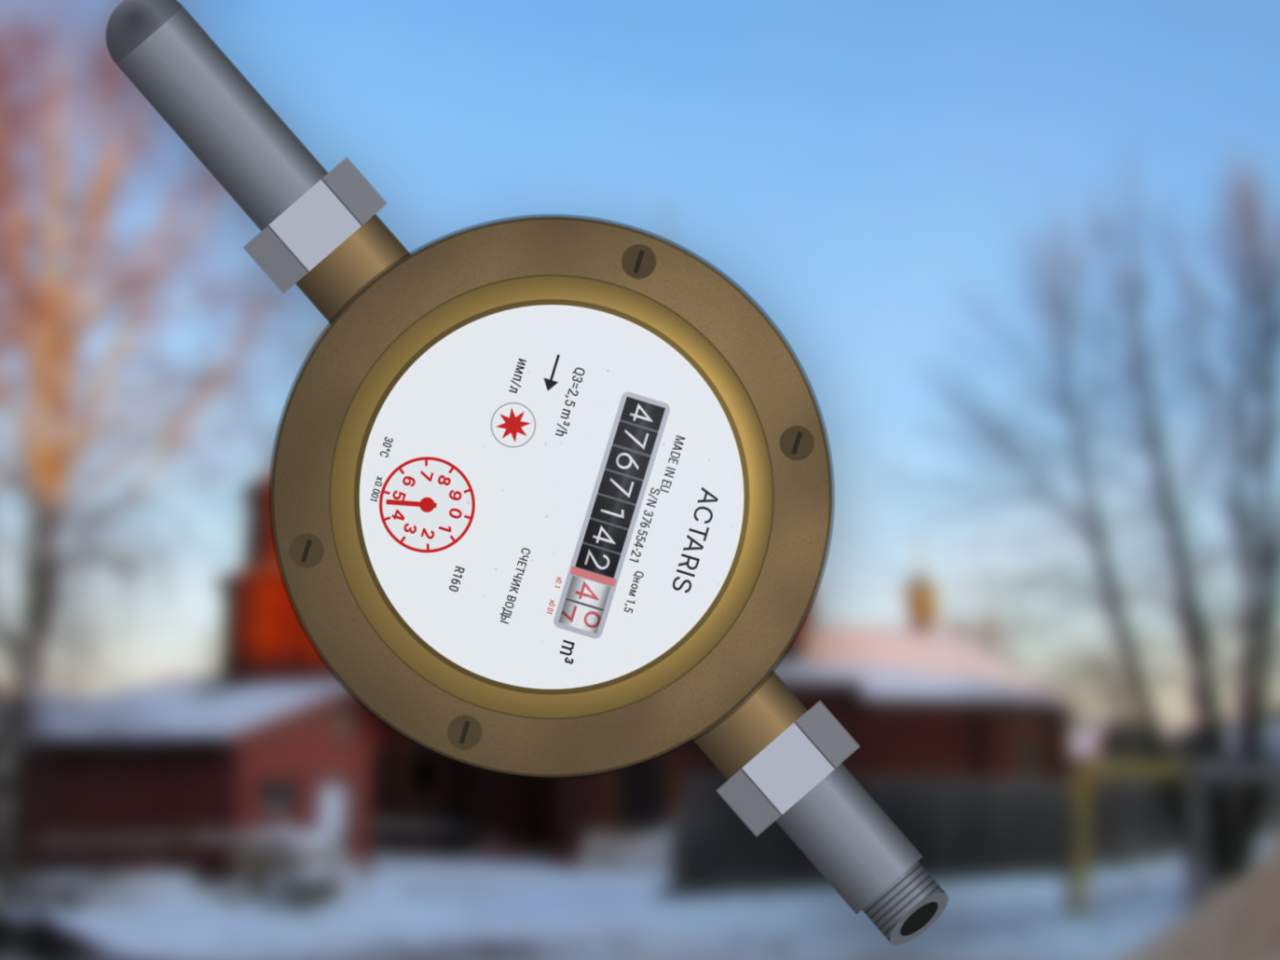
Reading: 4767142.464m³
